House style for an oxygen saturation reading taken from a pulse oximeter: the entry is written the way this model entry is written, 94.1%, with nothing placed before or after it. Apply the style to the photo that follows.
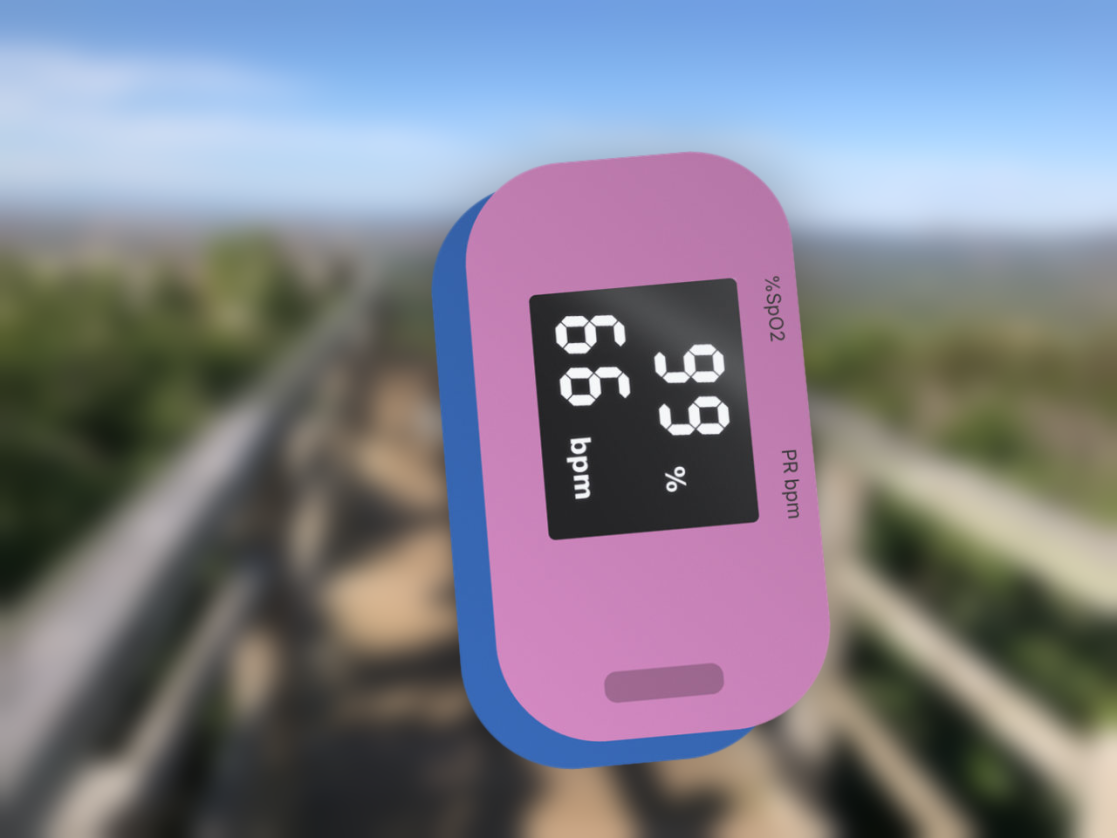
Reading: 99%
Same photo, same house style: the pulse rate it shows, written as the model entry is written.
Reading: 66bpm
